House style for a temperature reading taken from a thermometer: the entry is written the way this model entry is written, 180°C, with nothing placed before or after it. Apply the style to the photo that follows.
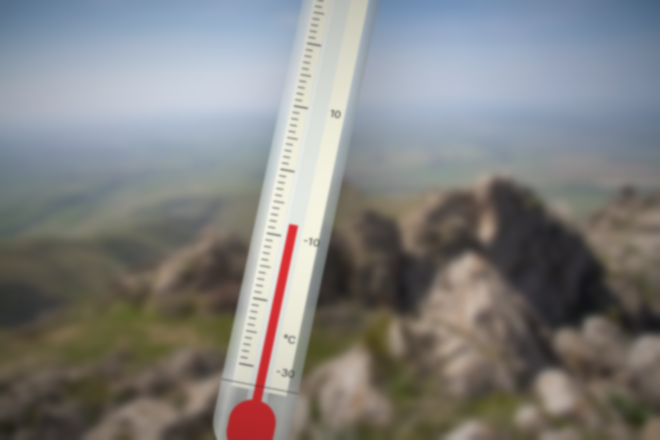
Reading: -8°C
